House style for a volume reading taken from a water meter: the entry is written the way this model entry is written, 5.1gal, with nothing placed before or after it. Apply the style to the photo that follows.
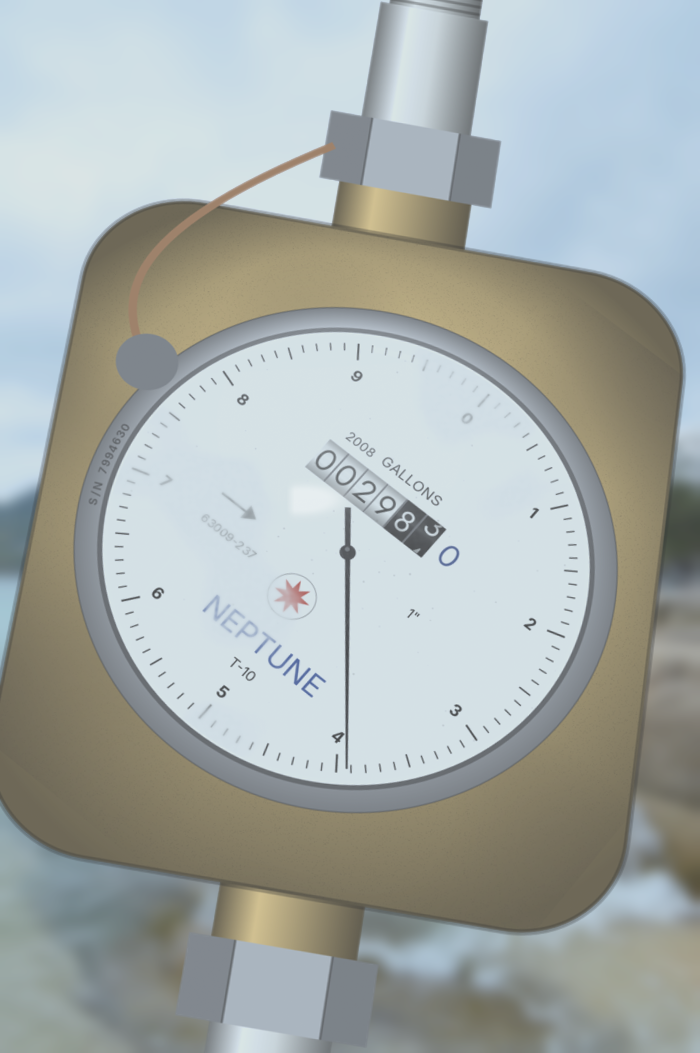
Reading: 29833.9gal
